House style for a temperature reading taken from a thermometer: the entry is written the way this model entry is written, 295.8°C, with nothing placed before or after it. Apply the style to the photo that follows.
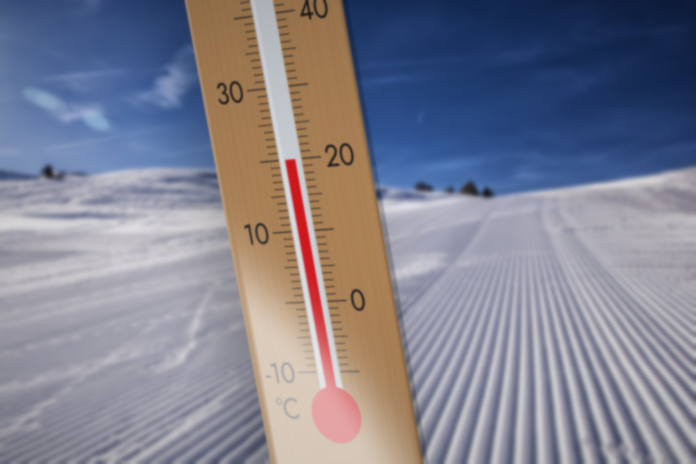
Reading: 20°C
